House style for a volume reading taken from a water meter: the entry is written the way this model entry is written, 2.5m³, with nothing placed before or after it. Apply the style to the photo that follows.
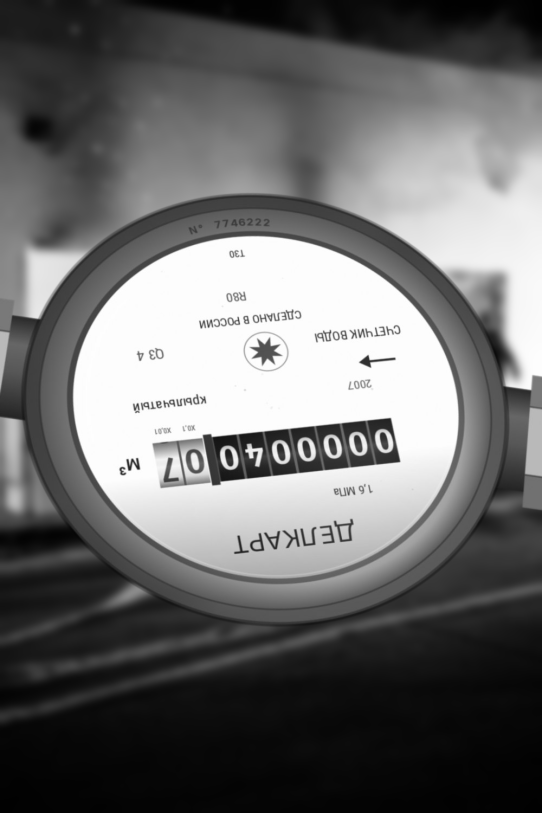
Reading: 40.07m³
